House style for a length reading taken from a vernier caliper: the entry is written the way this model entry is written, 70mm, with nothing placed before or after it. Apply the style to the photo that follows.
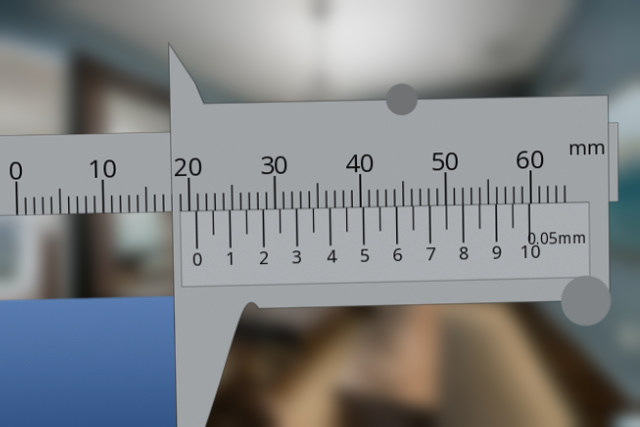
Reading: 20.8mm
